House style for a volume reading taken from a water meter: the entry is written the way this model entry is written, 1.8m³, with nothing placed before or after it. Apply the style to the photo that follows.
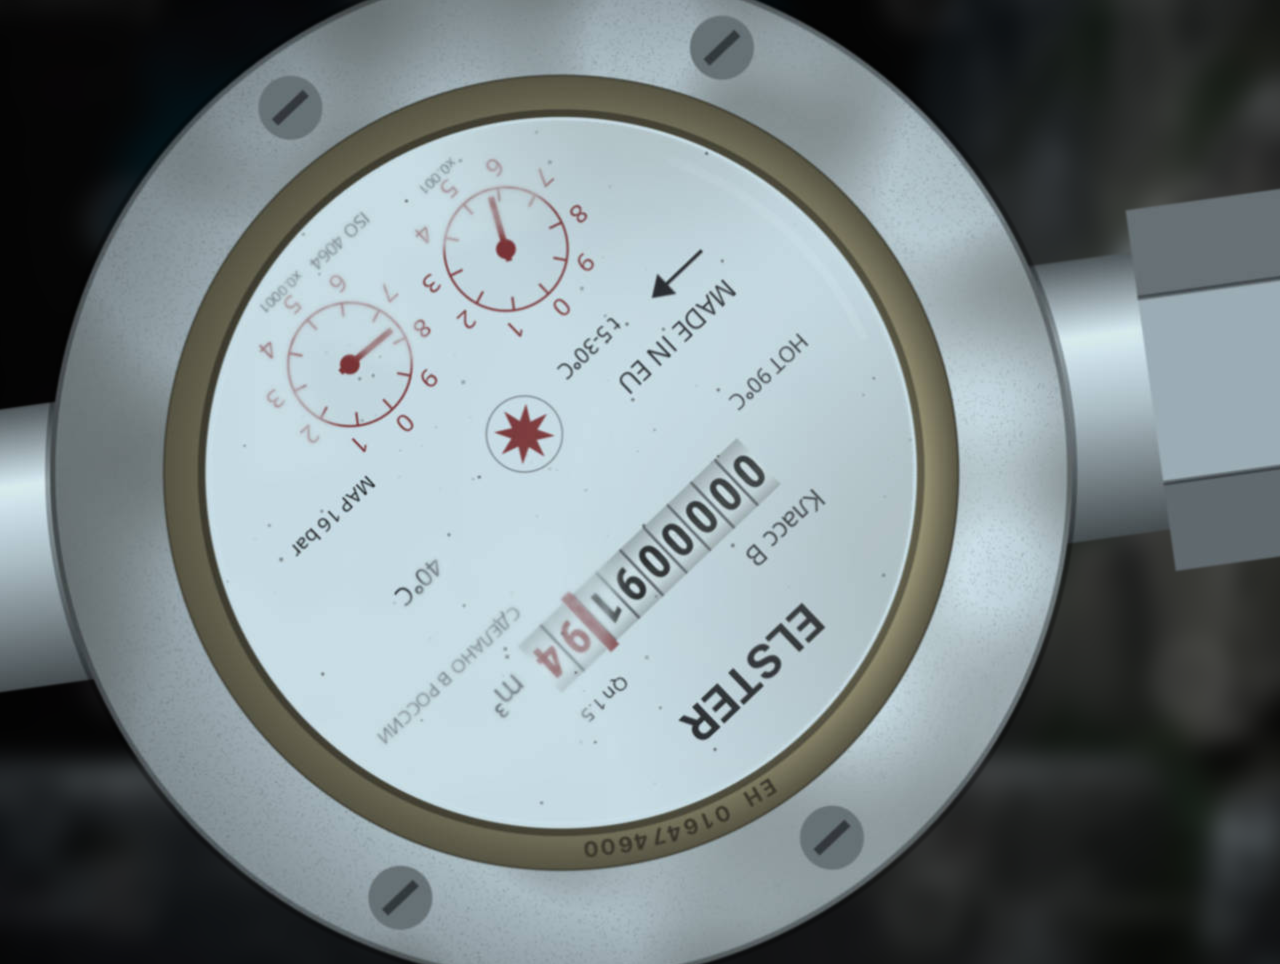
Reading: 91.9457m³
